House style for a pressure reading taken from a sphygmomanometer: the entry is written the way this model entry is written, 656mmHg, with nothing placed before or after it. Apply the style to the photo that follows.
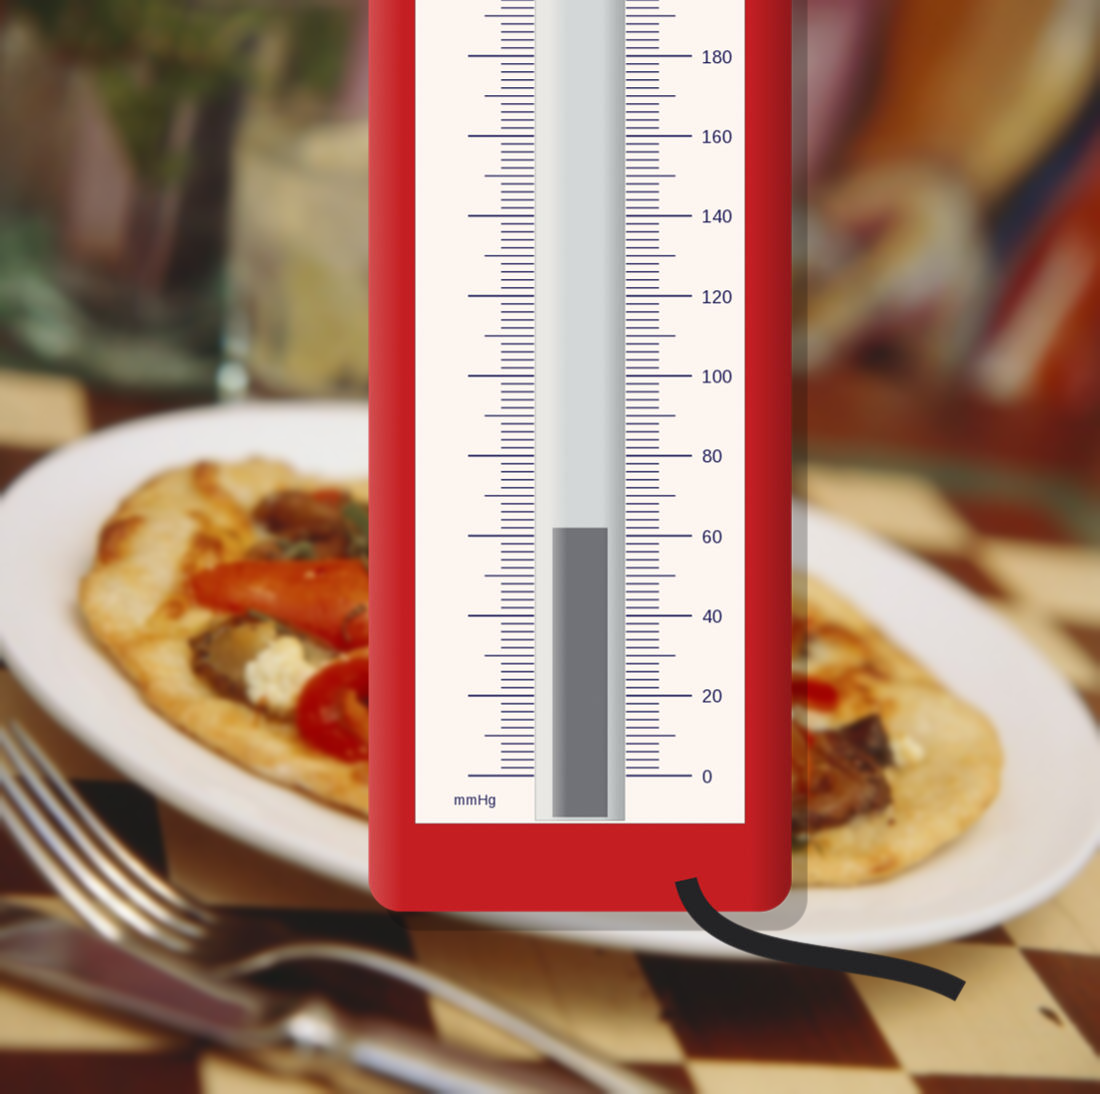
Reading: 62mmHg
